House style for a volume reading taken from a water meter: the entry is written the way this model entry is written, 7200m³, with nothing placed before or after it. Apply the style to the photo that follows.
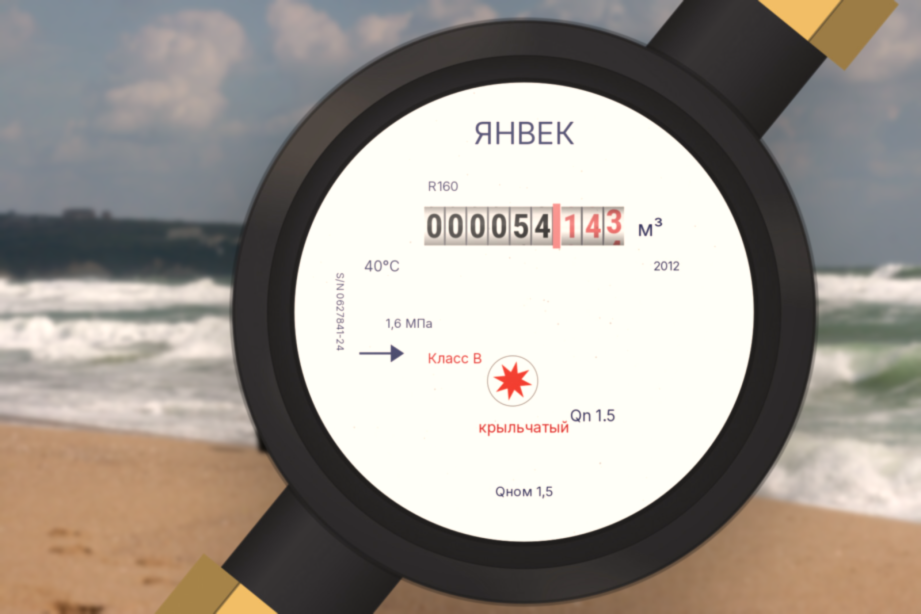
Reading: 54.143m³
